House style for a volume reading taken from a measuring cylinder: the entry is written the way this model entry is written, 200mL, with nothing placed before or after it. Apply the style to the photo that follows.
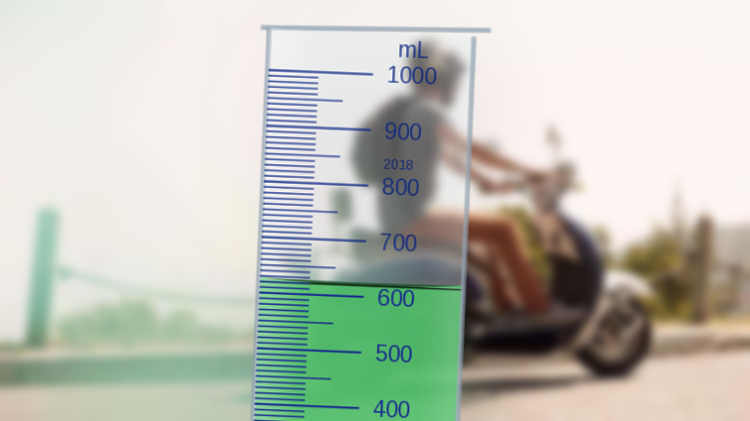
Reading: 620mL
